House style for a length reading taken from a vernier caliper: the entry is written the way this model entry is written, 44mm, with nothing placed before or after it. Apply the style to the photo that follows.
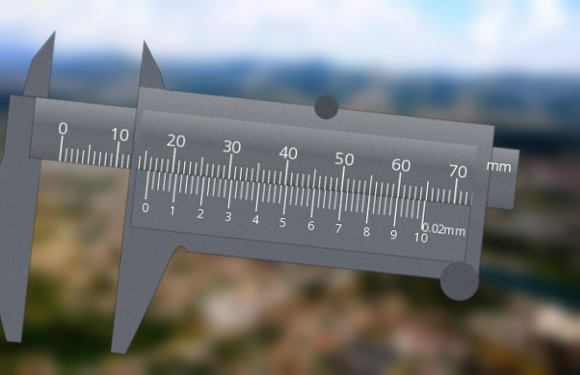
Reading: 15.8mm
